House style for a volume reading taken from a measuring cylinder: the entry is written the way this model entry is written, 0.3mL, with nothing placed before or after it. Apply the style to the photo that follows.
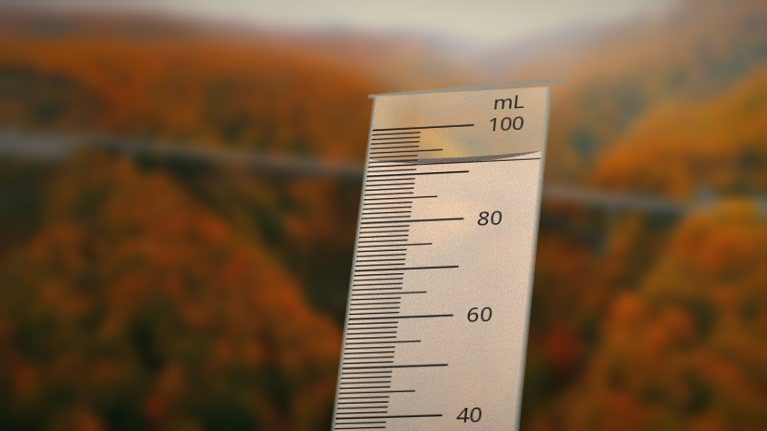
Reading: 92mL
